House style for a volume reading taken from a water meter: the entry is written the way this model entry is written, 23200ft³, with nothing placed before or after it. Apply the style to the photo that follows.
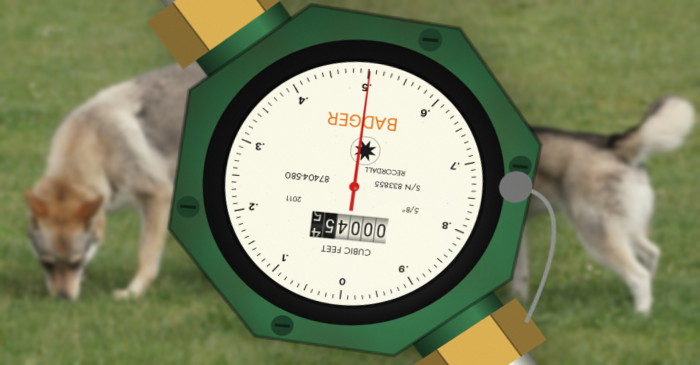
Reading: 454.50ft³
